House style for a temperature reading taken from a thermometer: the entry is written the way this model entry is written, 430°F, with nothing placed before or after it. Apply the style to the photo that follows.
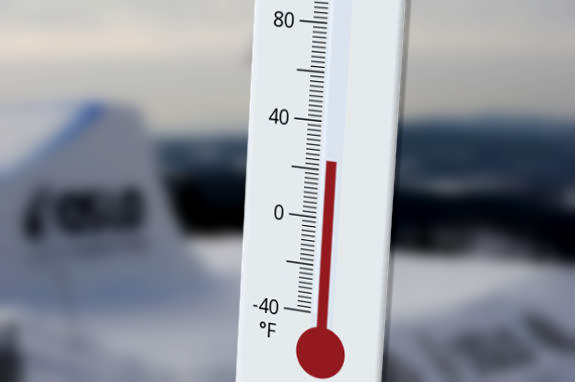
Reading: 24°F
